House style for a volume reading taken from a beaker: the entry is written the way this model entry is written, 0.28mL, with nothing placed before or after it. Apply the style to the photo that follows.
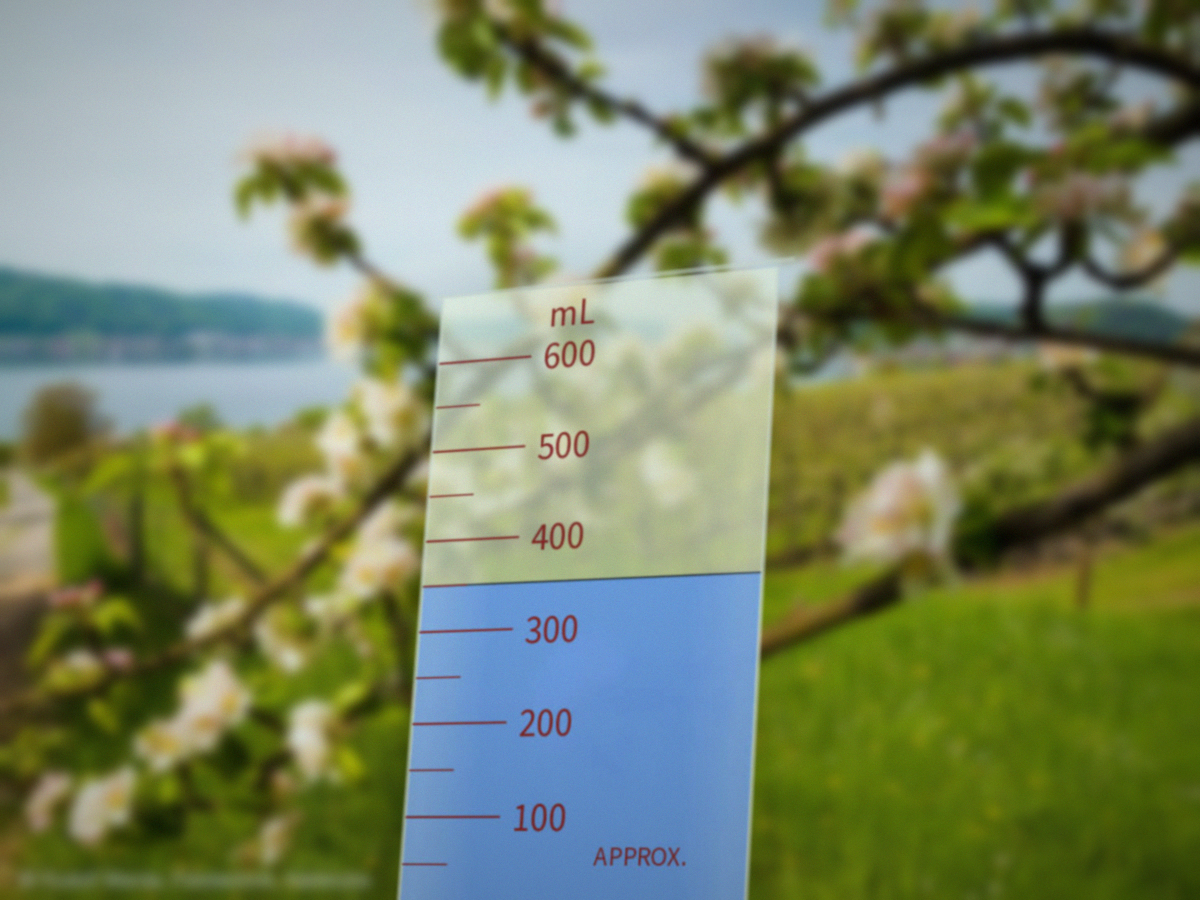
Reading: 350mL
